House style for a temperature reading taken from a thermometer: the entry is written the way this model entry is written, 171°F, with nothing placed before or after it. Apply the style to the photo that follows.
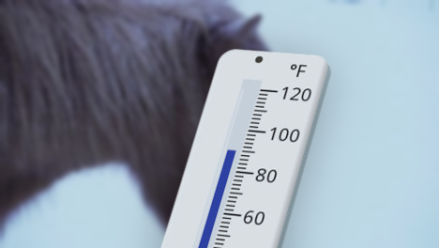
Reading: 90°F
